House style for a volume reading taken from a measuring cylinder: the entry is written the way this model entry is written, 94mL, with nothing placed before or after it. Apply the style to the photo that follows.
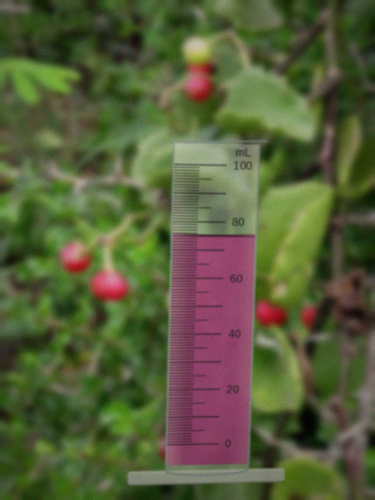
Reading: 75mL
